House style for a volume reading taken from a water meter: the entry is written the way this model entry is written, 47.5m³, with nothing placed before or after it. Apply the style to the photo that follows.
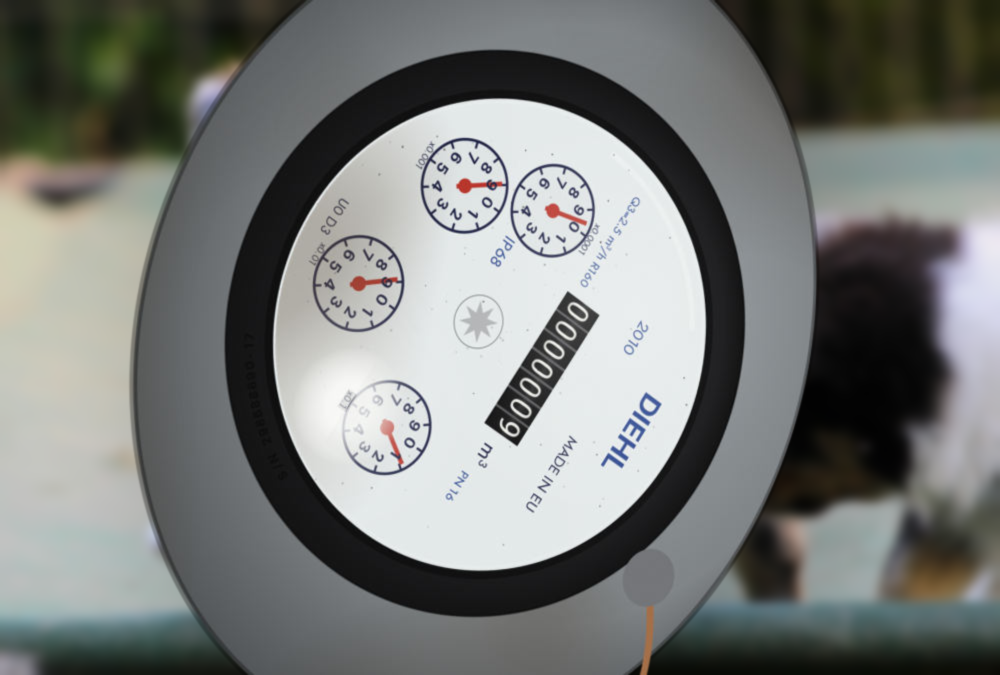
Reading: 9.0889m³
